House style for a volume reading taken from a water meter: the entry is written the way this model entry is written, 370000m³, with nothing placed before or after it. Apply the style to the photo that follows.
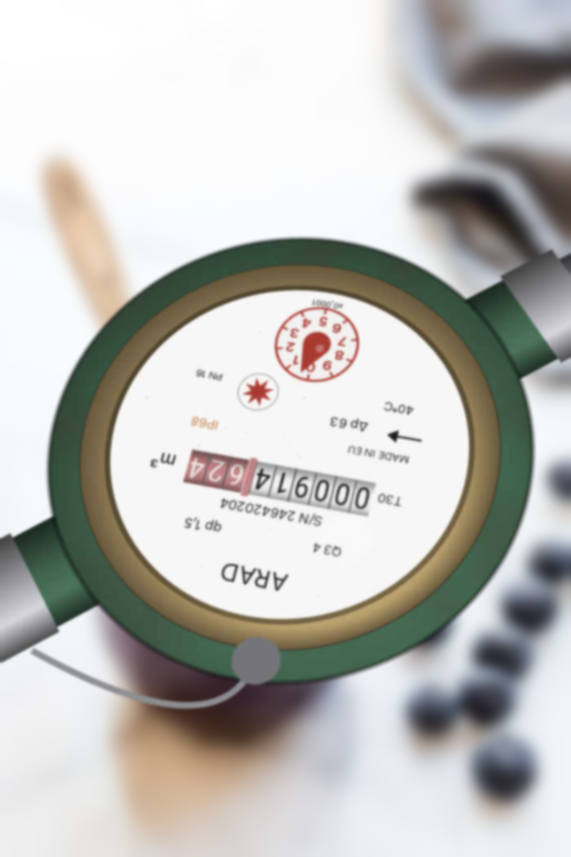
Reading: 914.6240m³
